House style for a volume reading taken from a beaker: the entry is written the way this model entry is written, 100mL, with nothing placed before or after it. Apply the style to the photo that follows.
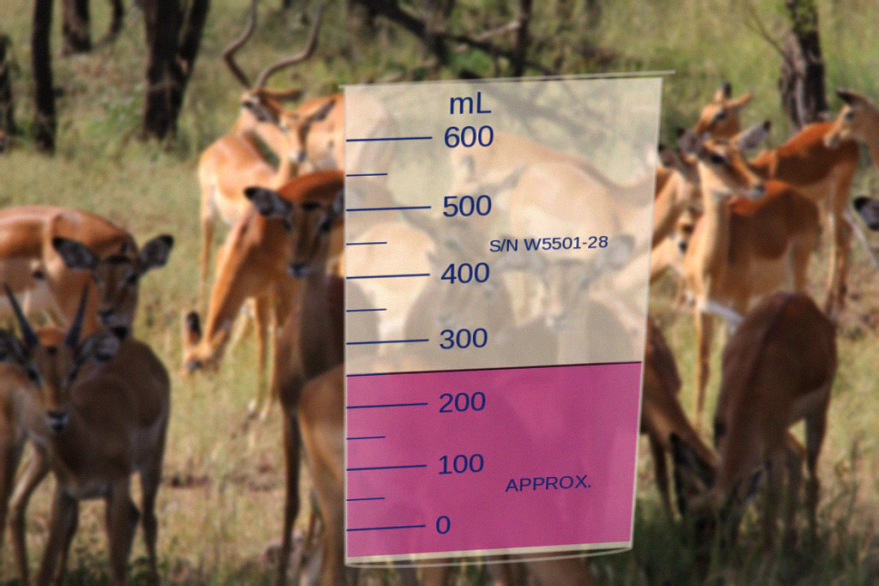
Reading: 250mL
